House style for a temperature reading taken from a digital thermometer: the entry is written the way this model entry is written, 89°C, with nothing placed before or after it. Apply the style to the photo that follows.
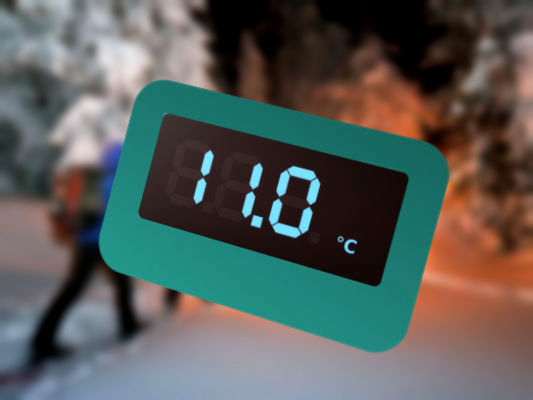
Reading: 11.0°C
